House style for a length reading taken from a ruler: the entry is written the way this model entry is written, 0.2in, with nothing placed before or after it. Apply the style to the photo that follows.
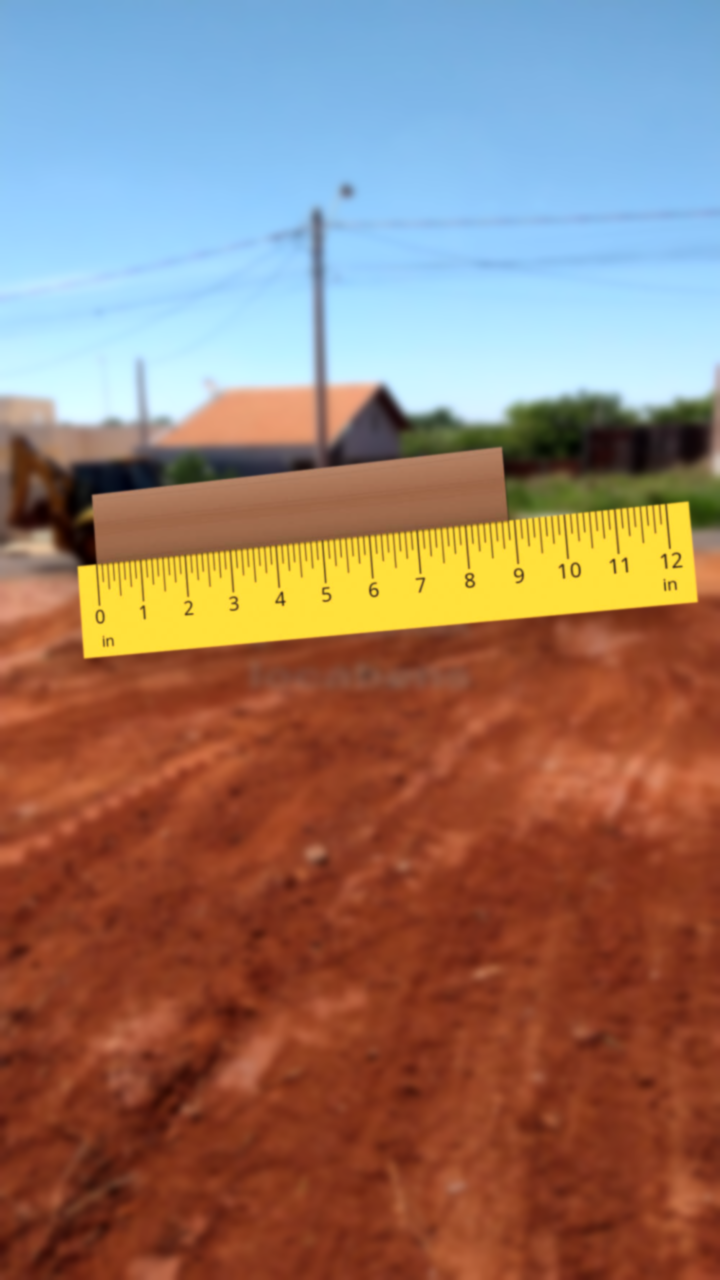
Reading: 8.875in
